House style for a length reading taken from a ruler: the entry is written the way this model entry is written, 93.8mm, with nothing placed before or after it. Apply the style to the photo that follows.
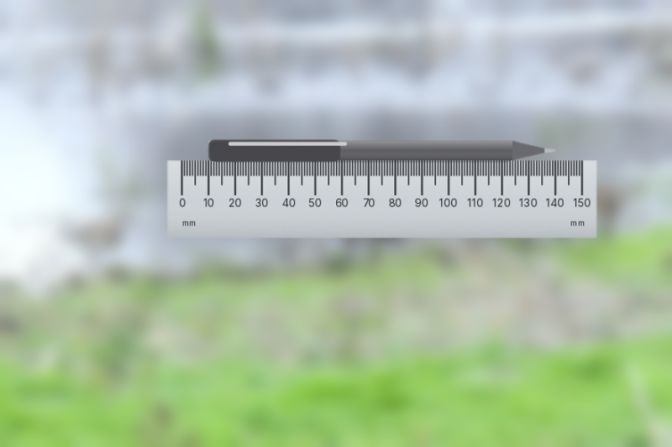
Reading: 130mm
